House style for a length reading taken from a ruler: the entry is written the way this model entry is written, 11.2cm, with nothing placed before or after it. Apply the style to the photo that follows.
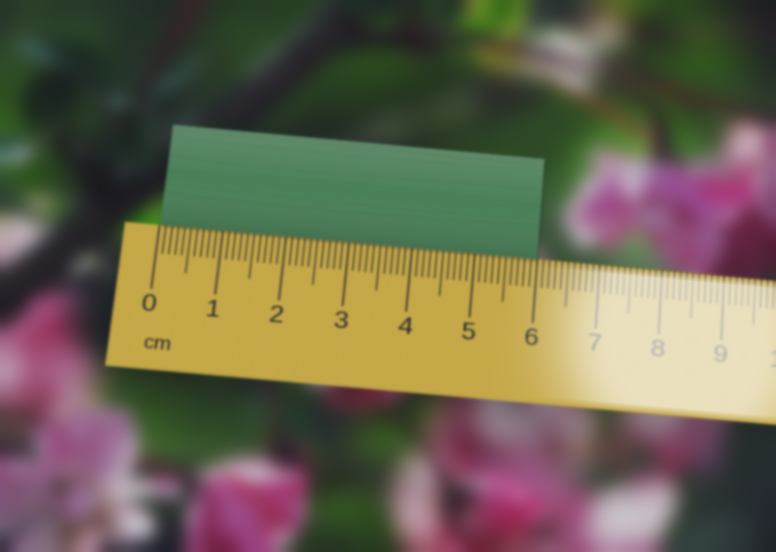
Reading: 6cm
